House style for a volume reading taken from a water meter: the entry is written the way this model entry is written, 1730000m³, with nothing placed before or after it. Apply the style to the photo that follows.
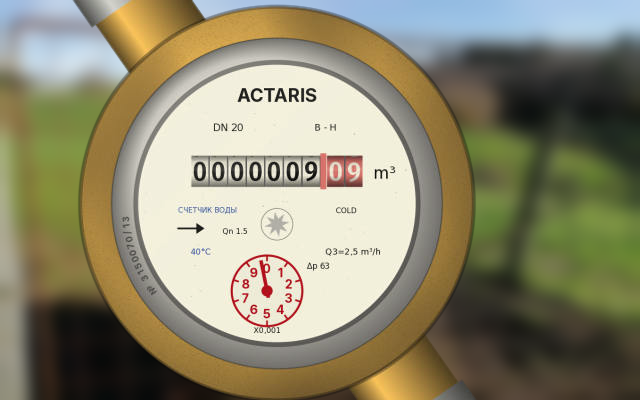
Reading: 9.089m³
